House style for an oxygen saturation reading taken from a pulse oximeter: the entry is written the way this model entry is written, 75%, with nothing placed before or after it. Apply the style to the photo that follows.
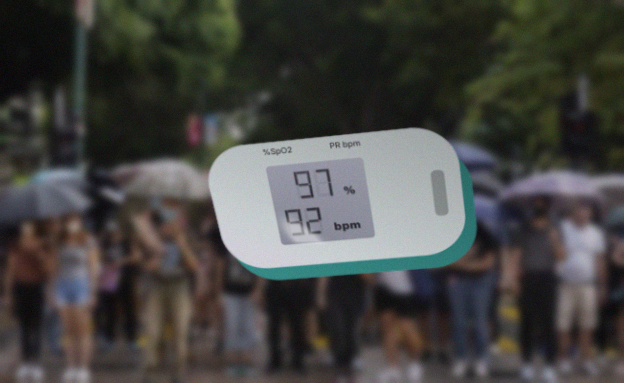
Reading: 97%
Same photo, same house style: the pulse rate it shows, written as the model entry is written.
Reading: 92bpm
